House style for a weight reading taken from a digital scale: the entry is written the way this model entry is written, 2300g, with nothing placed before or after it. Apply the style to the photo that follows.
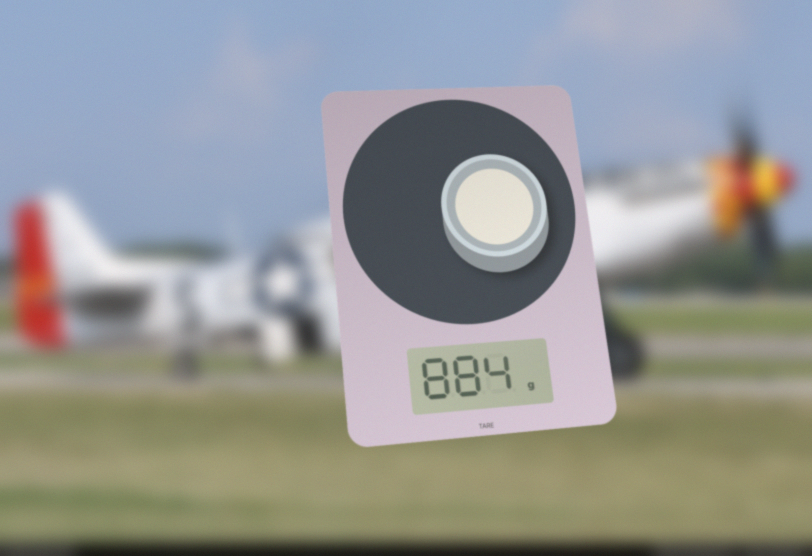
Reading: 884g
